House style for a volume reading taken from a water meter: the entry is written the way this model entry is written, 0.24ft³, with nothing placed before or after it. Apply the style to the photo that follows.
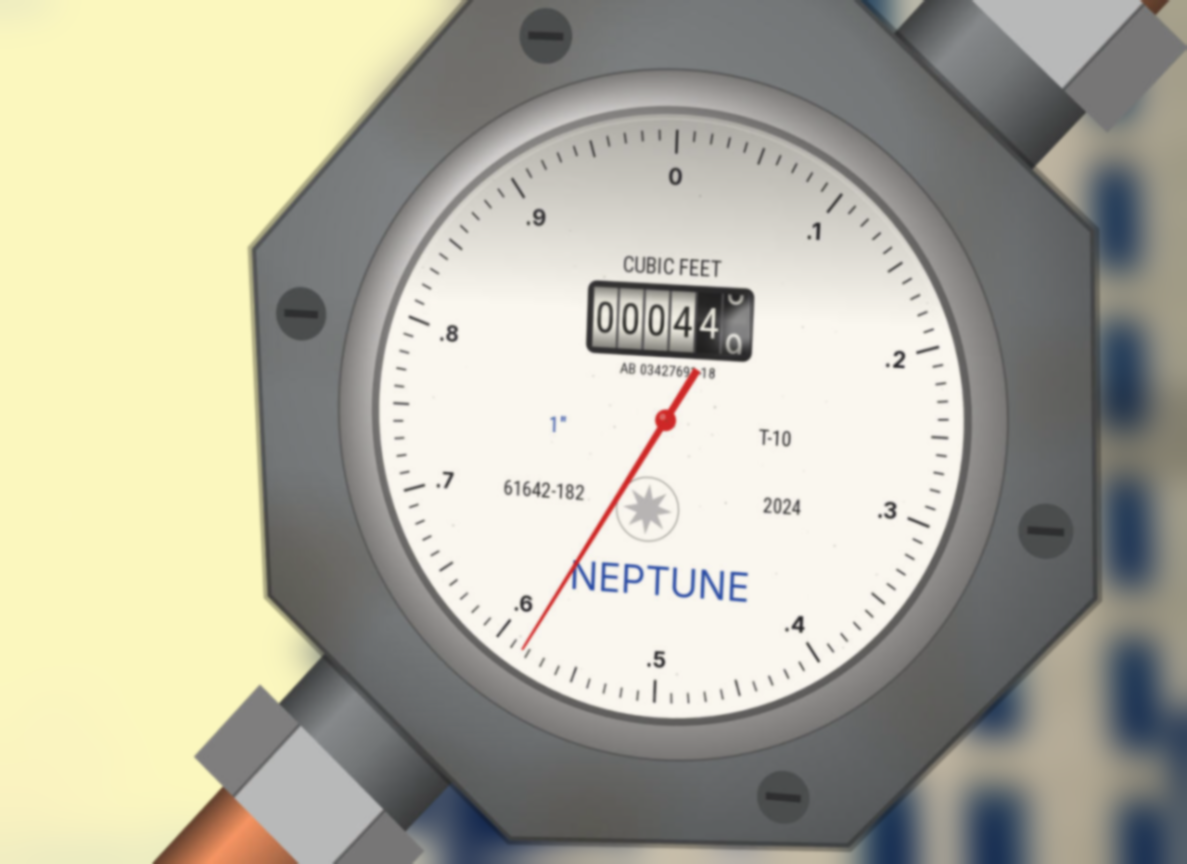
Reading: 448.58ft³
